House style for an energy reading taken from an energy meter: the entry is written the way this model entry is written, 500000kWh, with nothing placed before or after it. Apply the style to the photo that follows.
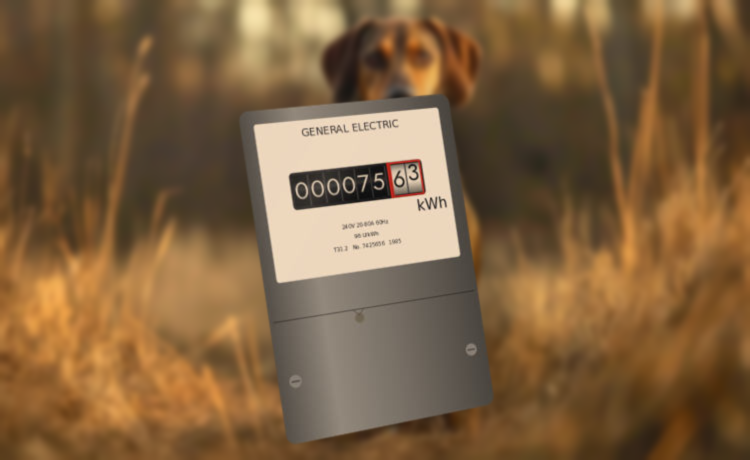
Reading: 75.63kWh
